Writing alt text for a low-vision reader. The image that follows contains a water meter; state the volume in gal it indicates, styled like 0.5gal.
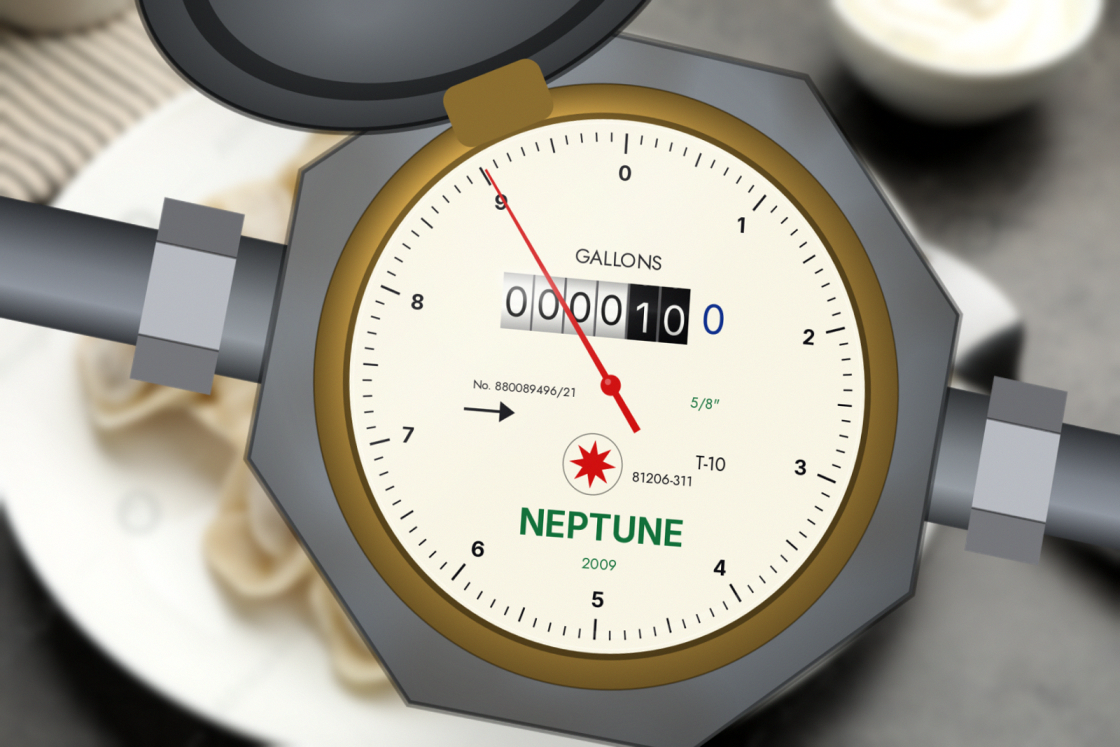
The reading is 99.0gal
